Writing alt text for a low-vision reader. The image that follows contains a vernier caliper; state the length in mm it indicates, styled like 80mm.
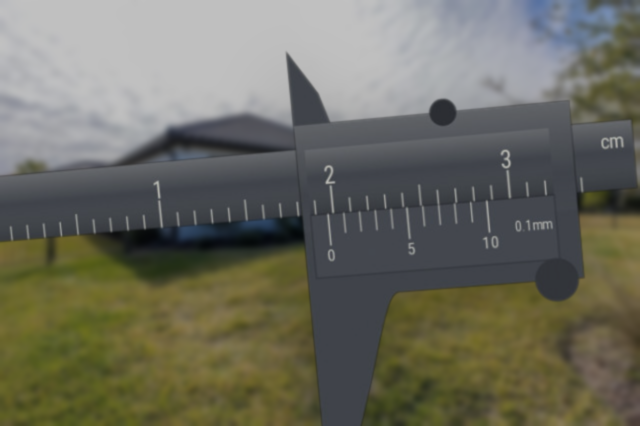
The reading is 19.7mm
